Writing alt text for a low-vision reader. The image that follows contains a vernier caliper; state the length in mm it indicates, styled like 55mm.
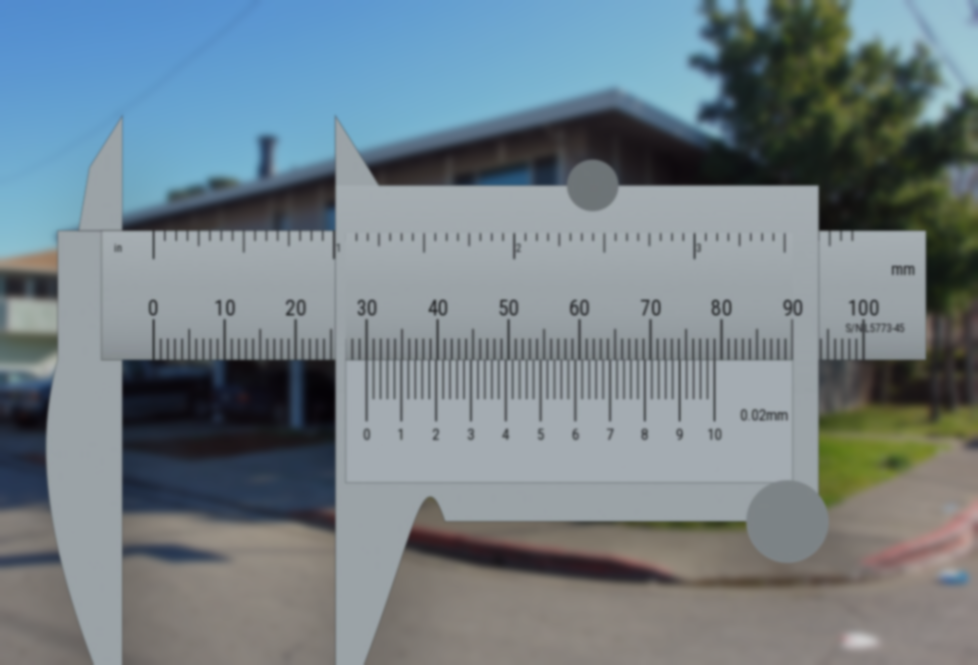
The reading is 30.0mm
